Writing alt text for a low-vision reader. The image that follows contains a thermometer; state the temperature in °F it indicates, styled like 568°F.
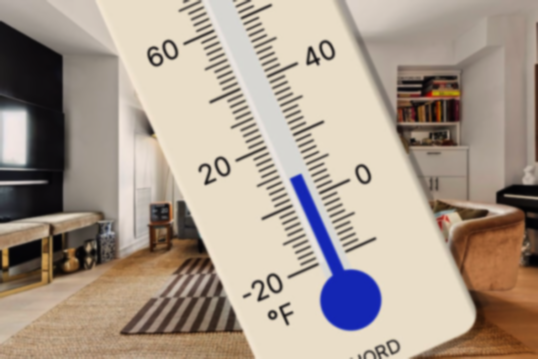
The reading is 8°F
